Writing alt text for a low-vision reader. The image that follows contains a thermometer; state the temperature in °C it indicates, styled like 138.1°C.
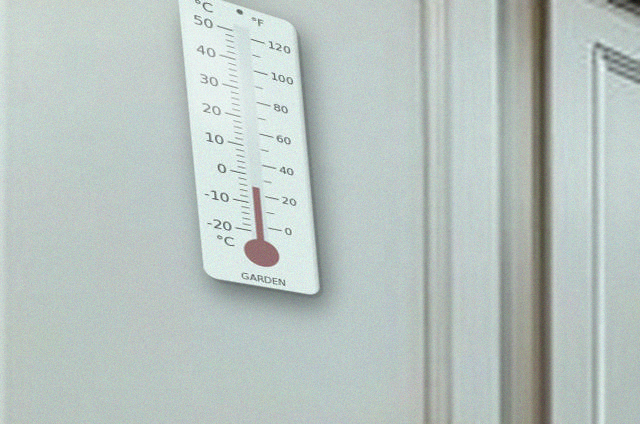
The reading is -4°C
